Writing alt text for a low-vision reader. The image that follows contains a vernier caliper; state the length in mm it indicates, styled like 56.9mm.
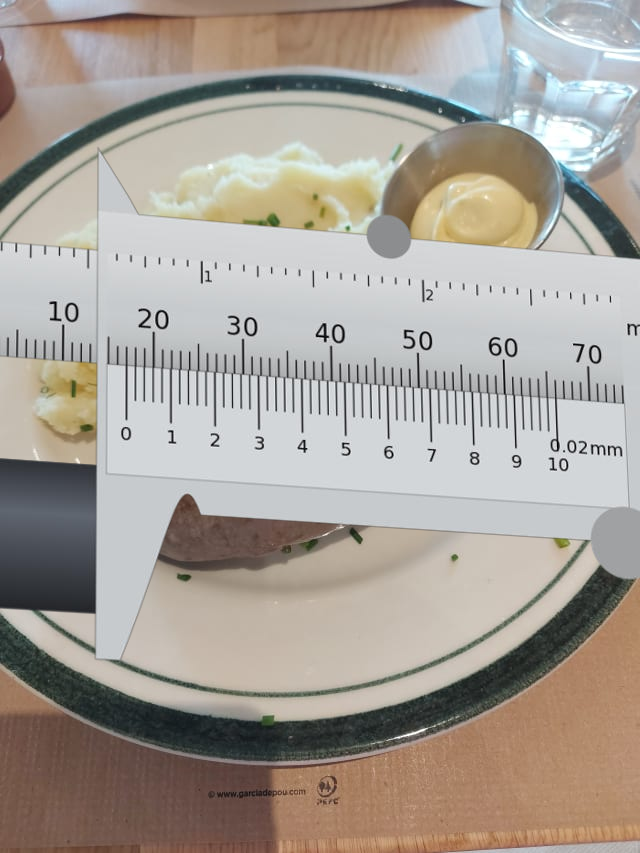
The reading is 17.0mm
